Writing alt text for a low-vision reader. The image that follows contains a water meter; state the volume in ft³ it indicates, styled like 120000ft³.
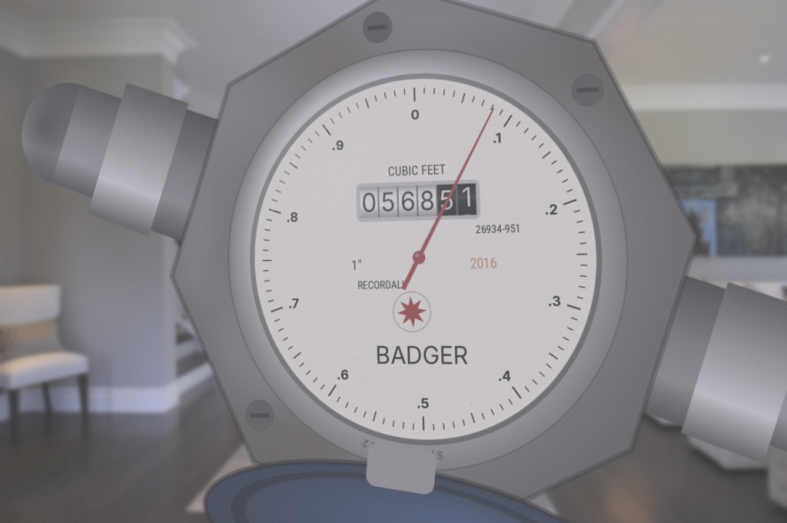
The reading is 56851.08ft³
